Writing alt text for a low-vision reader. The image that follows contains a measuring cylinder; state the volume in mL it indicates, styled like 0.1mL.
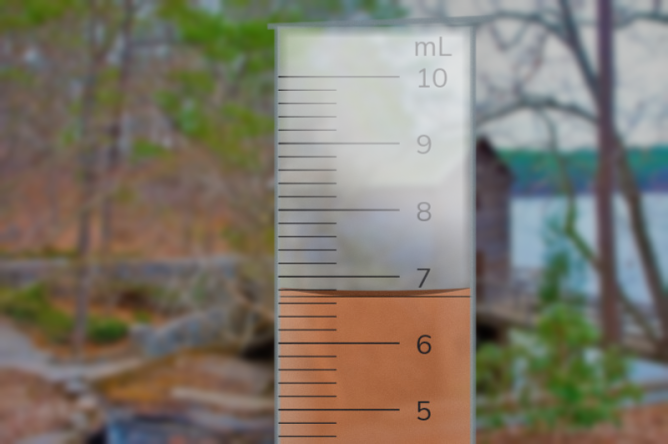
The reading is 6.7mL
